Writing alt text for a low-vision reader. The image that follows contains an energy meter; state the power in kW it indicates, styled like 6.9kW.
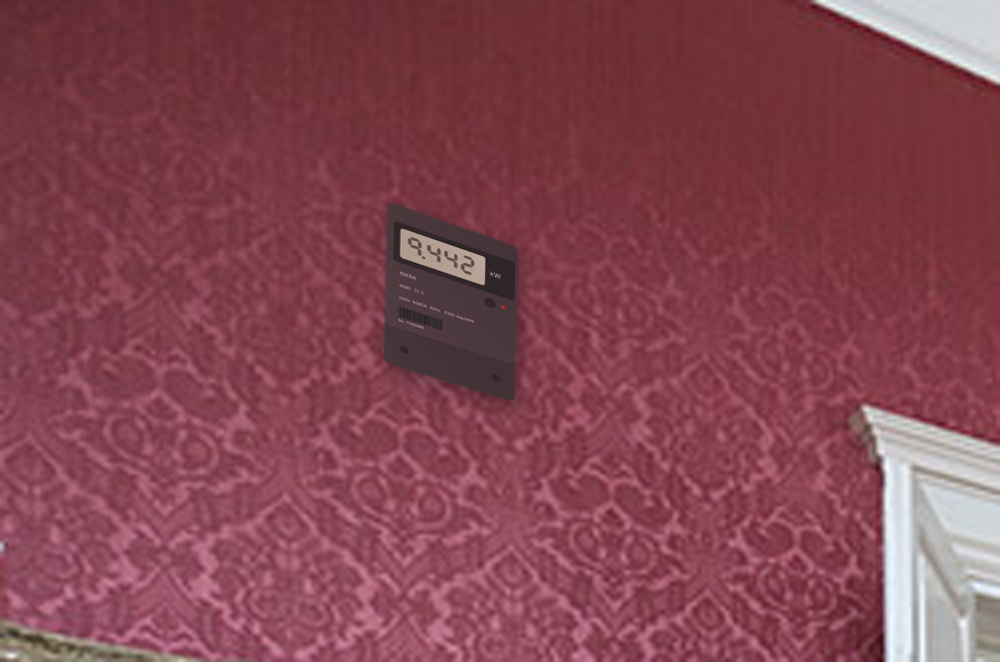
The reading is 9.442kW
